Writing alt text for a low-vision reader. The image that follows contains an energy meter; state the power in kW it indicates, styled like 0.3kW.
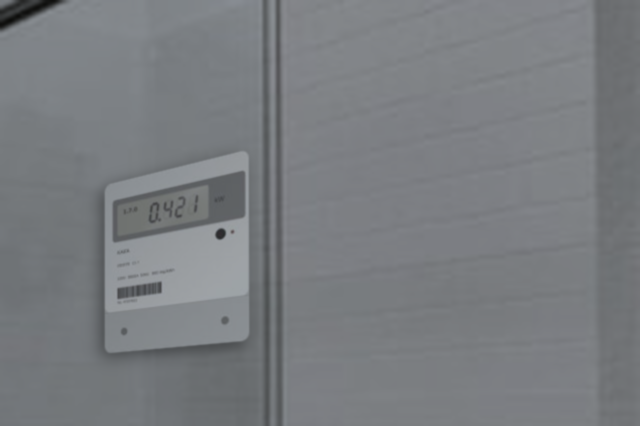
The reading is 0.421kW
